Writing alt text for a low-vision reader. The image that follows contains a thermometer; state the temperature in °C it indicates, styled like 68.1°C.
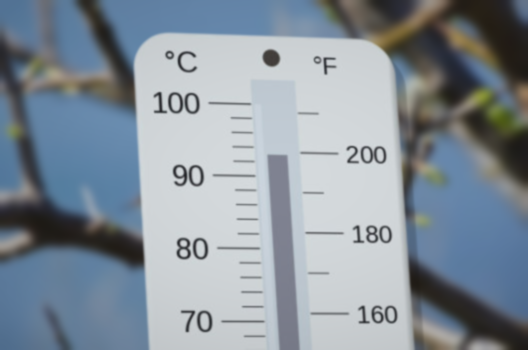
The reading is 93°C
